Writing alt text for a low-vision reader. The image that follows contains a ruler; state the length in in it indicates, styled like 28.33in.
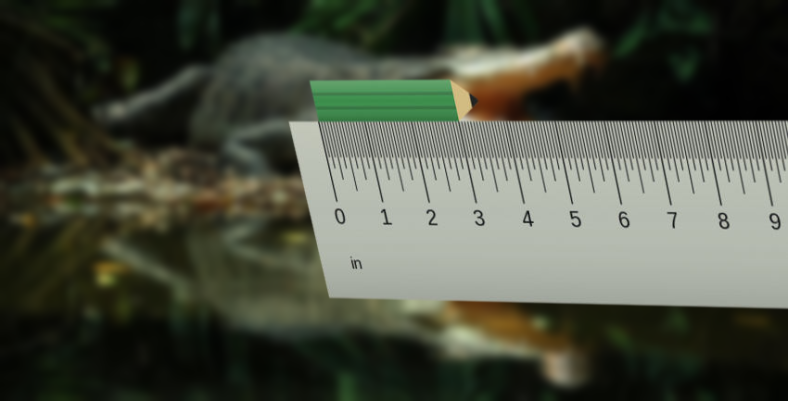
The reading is 3.5in
